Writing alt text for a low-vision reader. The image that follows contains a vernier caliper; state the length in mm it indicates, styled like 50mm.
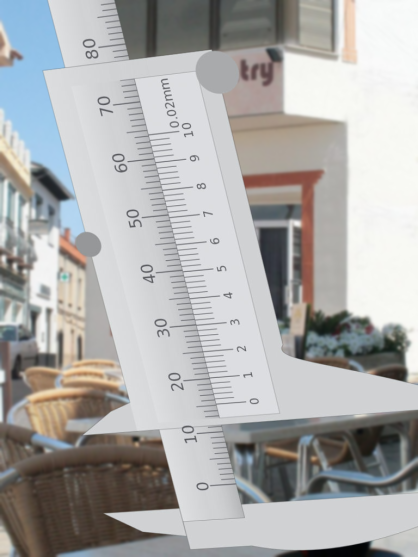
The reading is 15.2mm
